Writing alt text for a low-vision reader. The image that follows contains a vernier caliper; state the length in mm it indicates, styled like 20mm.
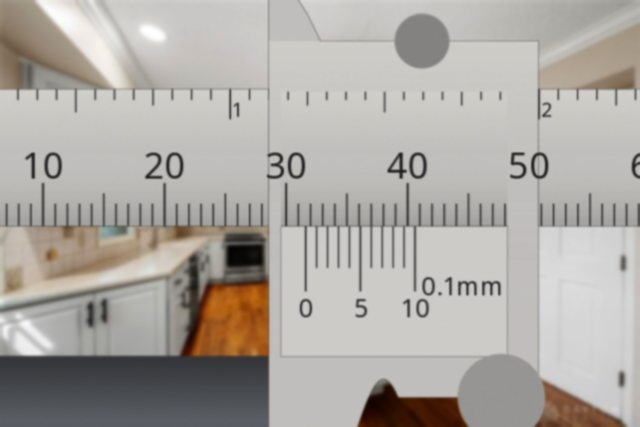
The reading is 31.6mm
